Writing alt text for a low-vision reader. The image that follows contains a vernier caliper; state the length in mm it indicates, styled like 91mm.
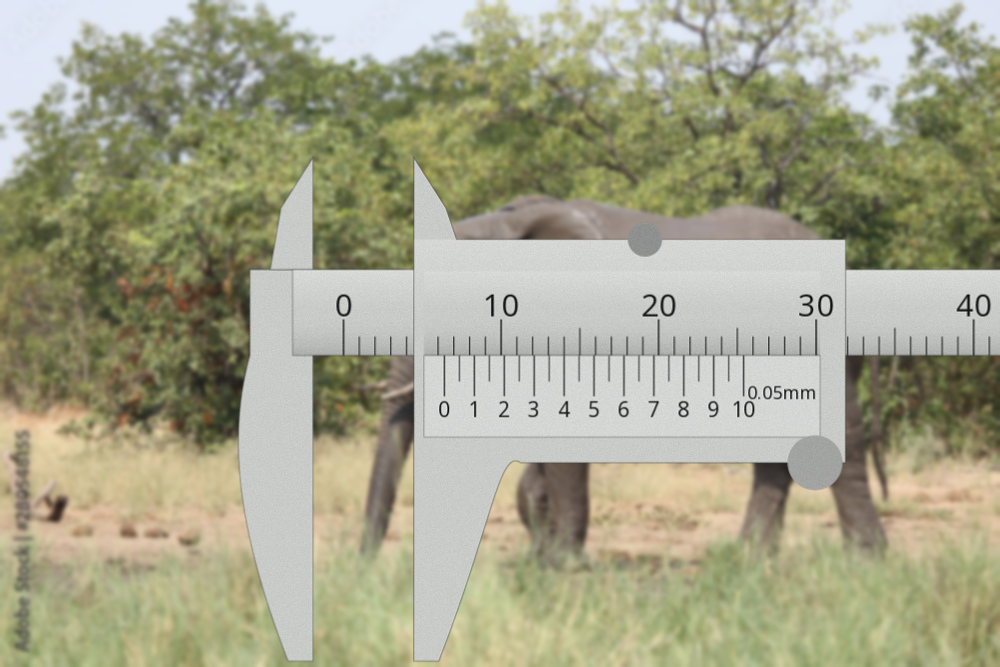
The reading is 6.4mm
